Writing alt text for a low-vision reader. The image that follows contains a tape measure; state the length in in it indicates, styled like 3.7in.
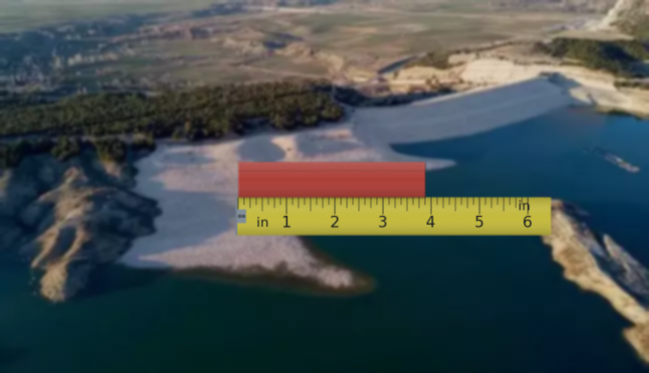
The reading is 3.875in
